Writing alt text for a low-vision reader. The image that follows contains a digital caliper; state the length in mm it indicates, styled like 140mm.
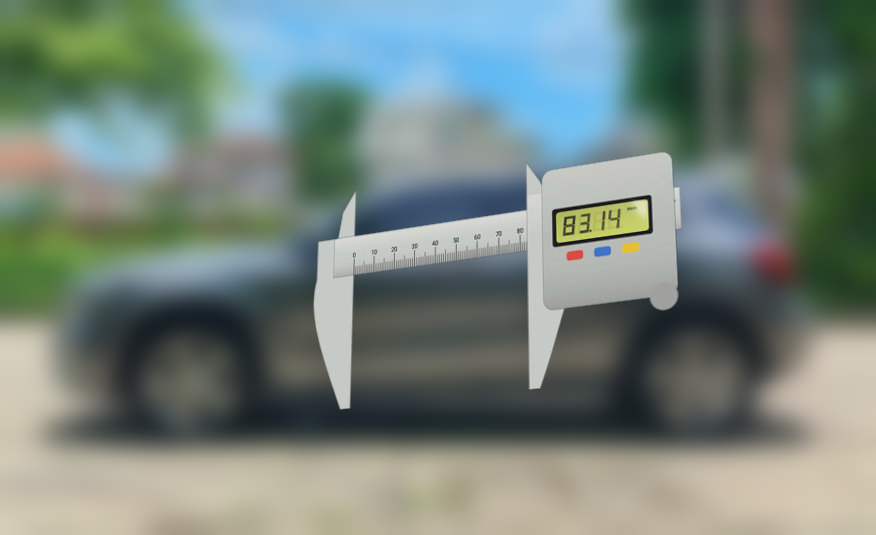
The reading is 83.14mm
